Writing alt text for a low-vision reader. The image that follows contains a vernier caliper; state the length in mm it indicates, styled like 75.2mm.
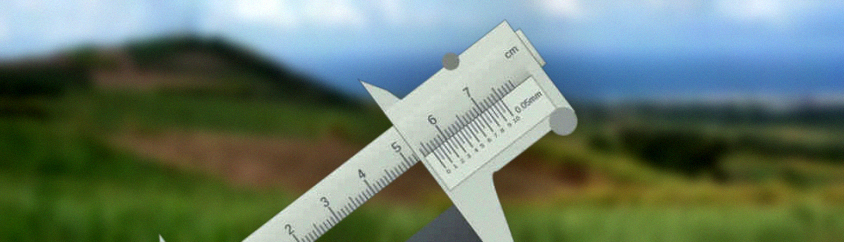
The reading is 56.0mm
